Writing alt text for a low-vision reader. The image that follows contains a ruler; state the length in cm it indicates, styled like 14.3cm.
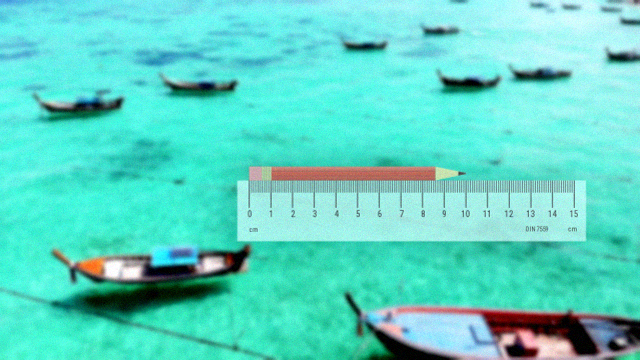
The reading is 10cm
